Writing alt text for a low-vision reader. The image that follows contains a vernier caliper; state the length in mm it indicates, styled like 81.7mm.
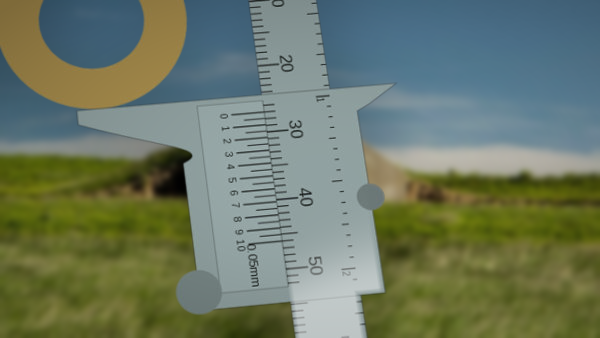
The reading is 27.0mm
